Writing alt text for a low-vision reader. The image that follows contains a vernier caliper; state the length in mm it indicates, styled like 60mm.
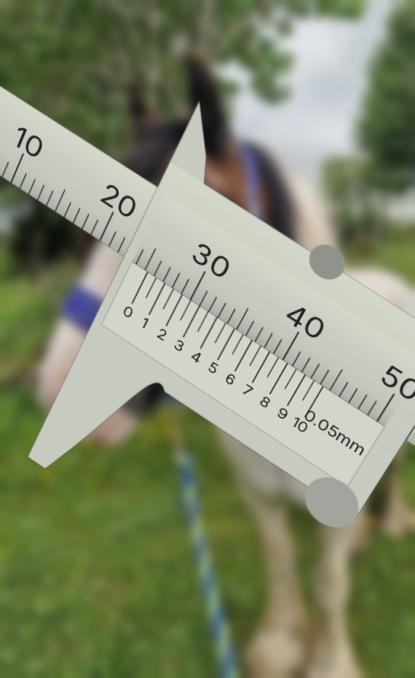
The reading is 25.3mm
